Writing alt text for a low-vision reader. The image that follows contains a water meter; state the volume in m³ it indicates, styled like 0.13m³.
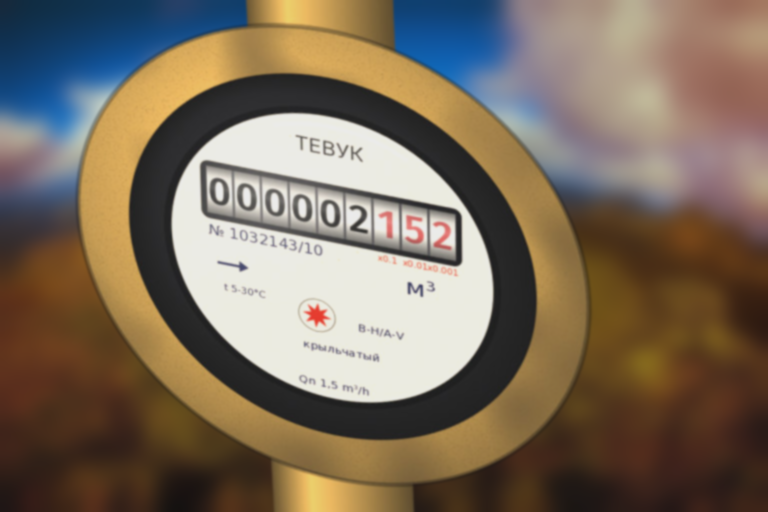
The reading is 2.152m³
